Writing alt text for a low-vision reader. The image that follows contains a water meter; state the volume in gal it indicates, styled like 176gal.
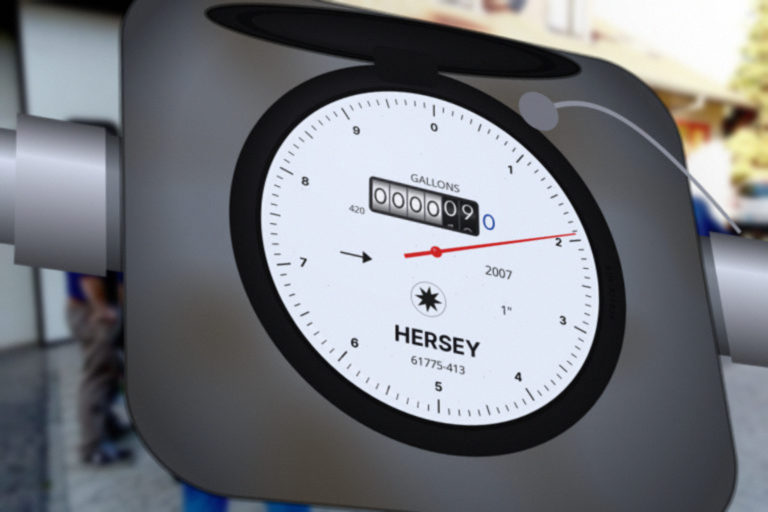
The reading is 91.9gal
